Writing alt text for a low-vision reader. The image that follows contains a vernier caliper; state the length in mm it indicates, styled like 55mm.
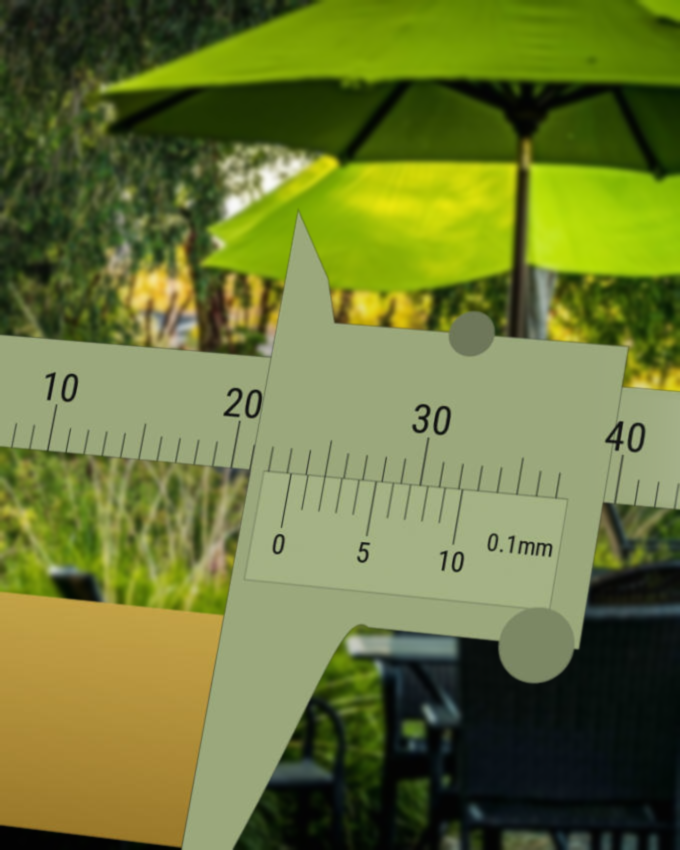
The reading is 23.2mm
